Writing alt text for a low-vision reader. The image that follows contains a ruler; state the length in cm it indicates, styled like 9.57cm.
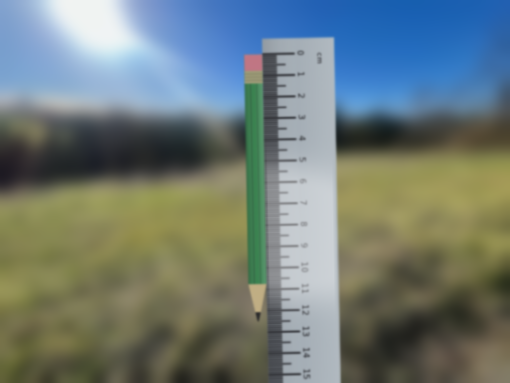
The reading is 12.5cm
